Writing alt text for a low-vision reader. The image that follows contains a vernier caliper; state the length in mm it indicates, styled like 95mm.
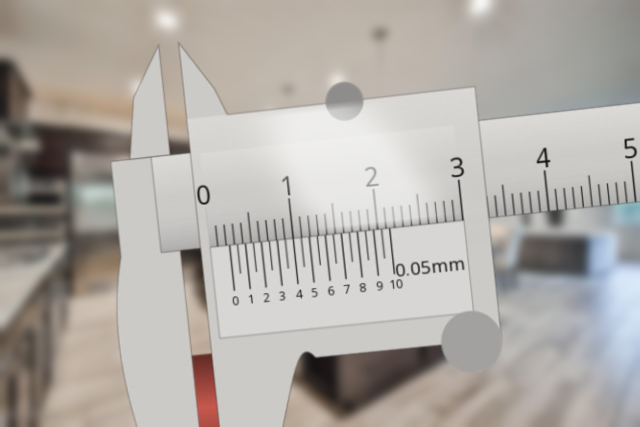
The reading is 2.4mm
